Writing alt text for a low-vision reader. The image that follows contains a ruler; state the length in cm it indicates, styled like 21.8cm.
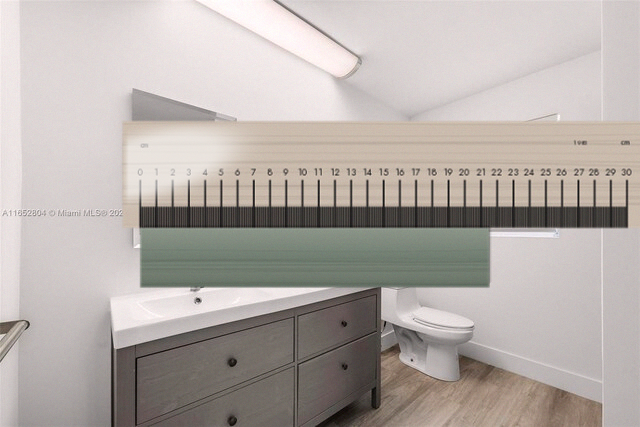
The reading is 21.5cm
